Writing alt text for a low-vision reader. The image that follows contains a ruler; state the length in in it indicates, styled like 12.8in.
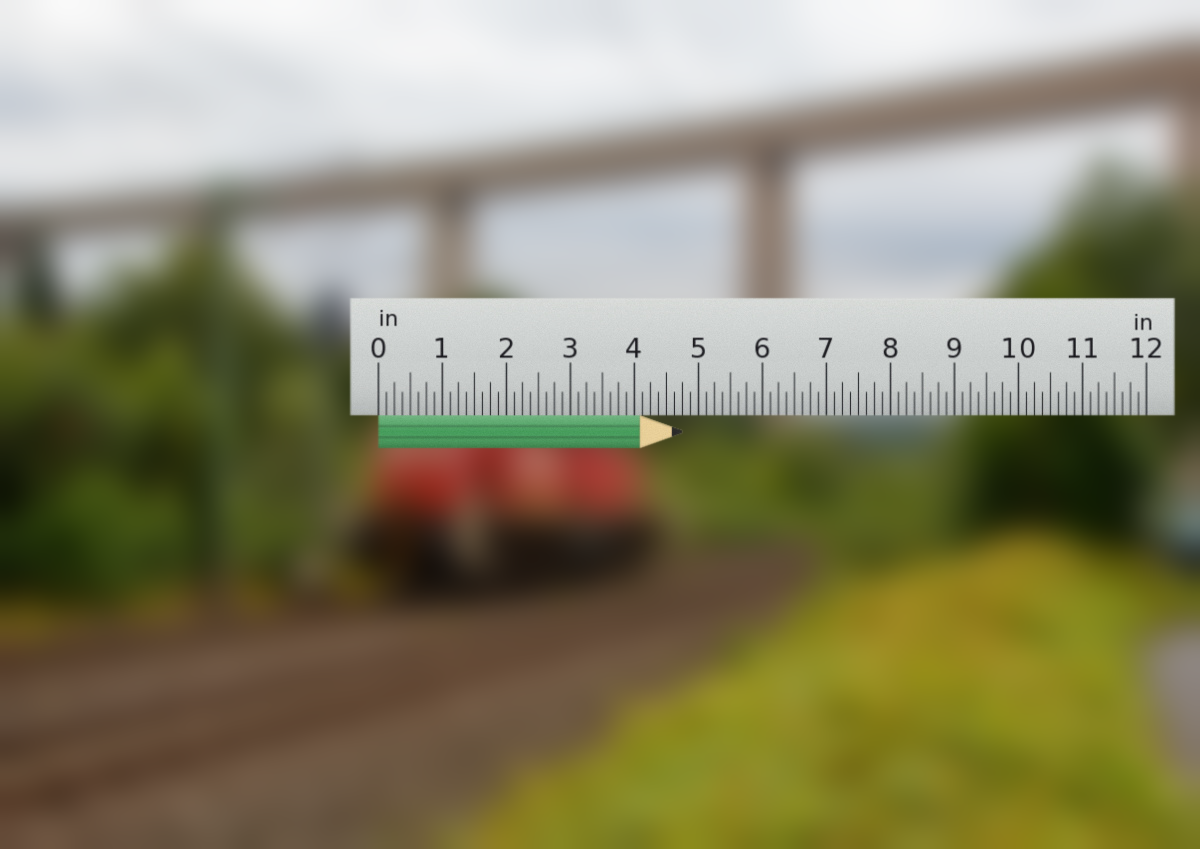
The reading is 4.75in
